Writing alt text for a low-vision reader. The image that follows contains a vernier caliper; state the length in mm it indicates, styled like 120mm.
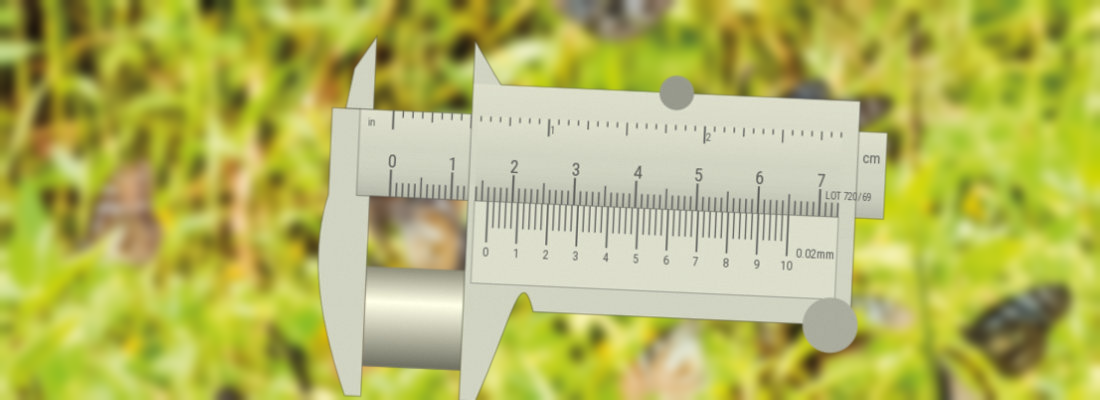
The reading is 16.0mm
